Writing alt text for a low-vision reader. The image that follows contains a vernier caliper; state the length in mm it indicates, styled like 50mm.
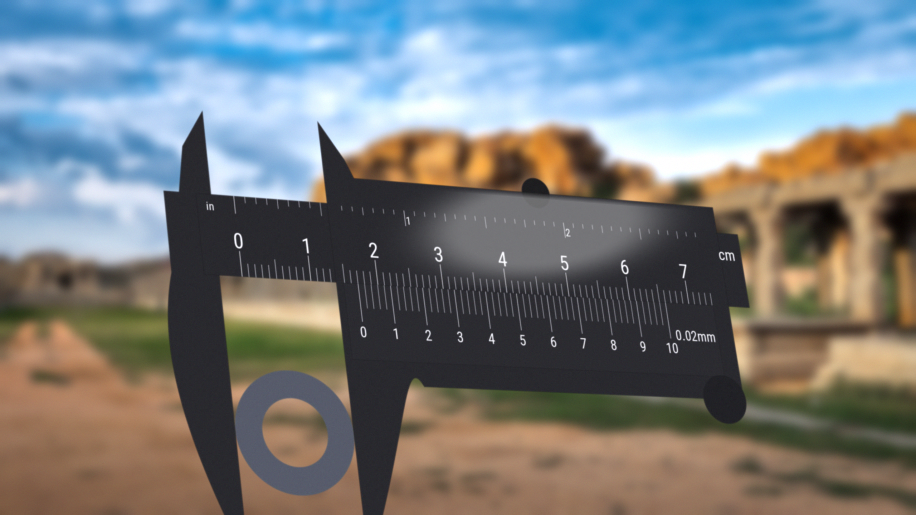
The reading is 17.0mm
